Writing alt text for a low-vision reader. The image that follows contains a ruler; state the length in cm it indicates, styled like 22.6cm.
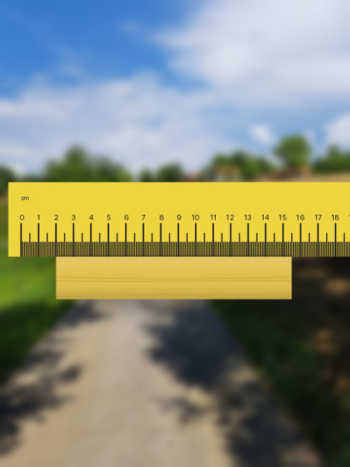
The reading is 13.5cm
